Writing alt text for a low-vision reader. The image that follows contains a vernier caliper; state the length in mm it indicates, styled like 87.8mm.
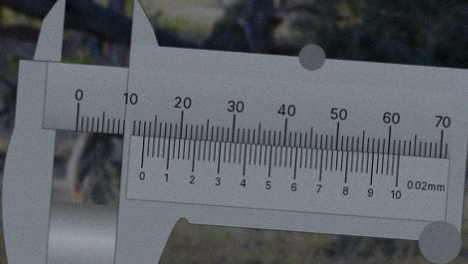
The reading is 13.0mm
